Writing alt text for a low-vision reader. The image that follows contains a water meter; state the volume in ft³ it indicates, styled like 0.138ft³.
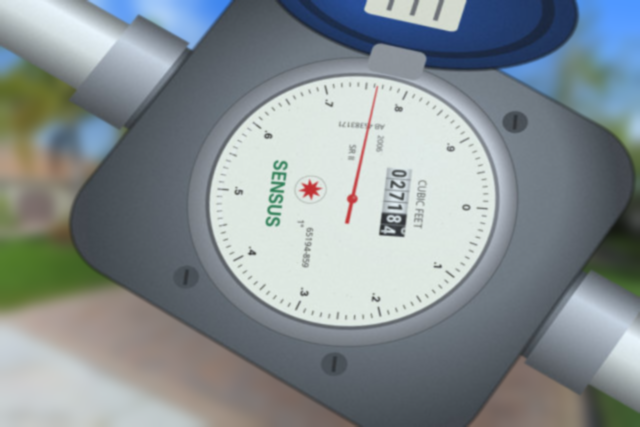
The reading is 27183.76ft³
